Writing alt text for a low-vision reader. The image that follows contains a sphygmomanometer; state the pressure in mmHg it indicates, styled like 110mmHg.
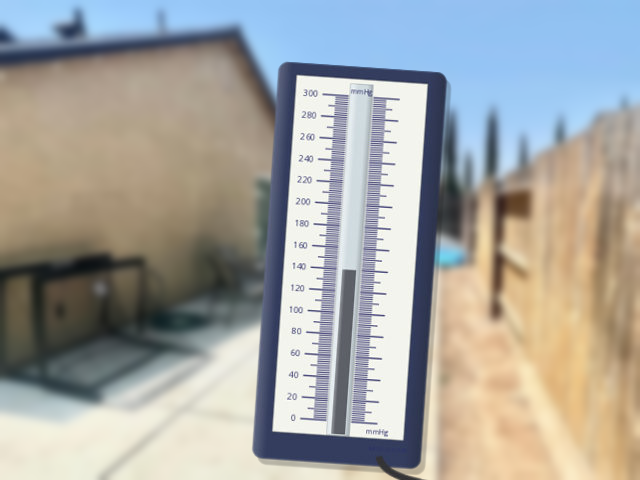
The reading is 140mmHg
